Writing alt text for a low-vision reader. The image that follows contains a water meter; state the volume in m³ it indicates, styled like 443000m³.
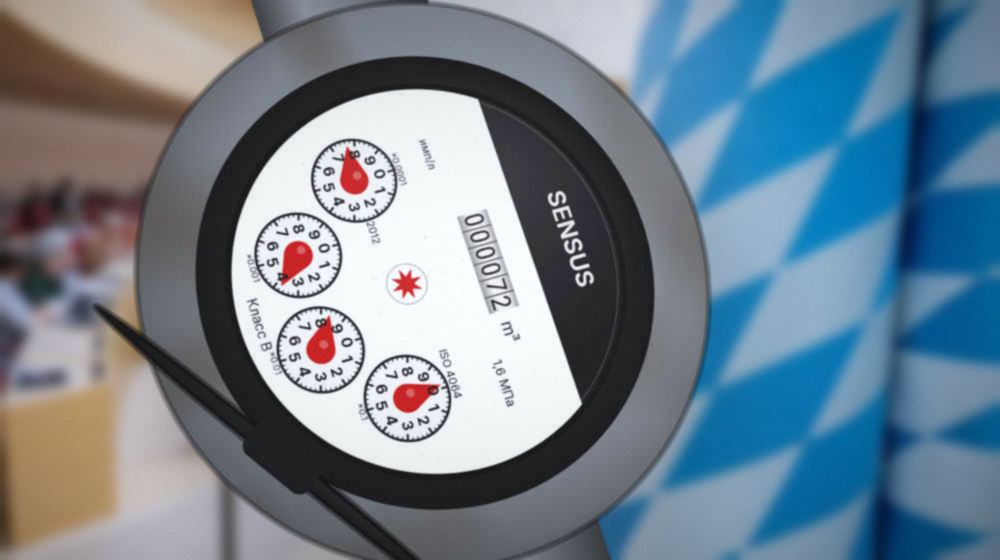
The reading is 71.9837m³
